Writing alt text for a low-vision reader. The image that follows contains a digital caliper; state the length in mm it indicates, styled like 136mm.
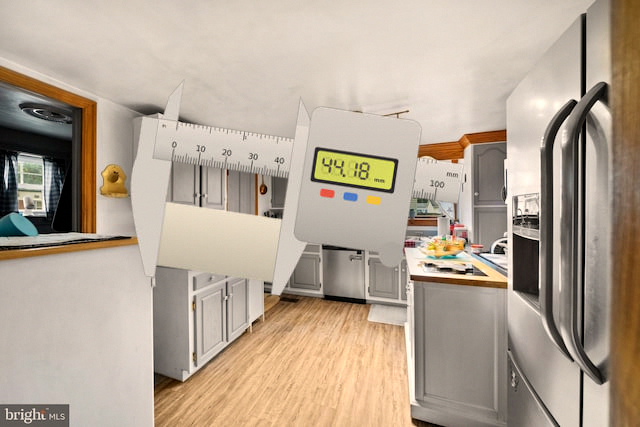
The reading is 44.18mm
